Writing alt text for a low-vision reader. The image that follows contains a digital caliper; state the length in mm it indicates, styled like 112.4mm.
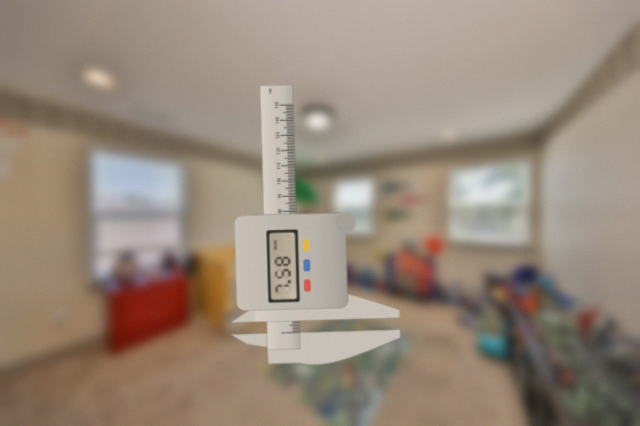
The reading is 7.58mm
